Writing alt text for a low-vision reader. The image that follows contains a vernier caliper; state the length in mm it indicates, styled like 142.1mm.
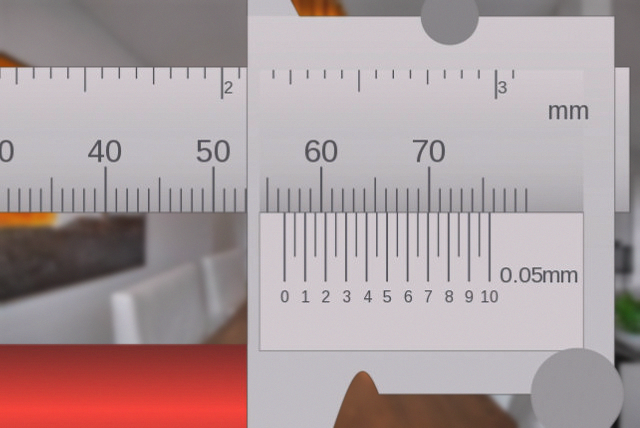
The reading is 56.6mm
